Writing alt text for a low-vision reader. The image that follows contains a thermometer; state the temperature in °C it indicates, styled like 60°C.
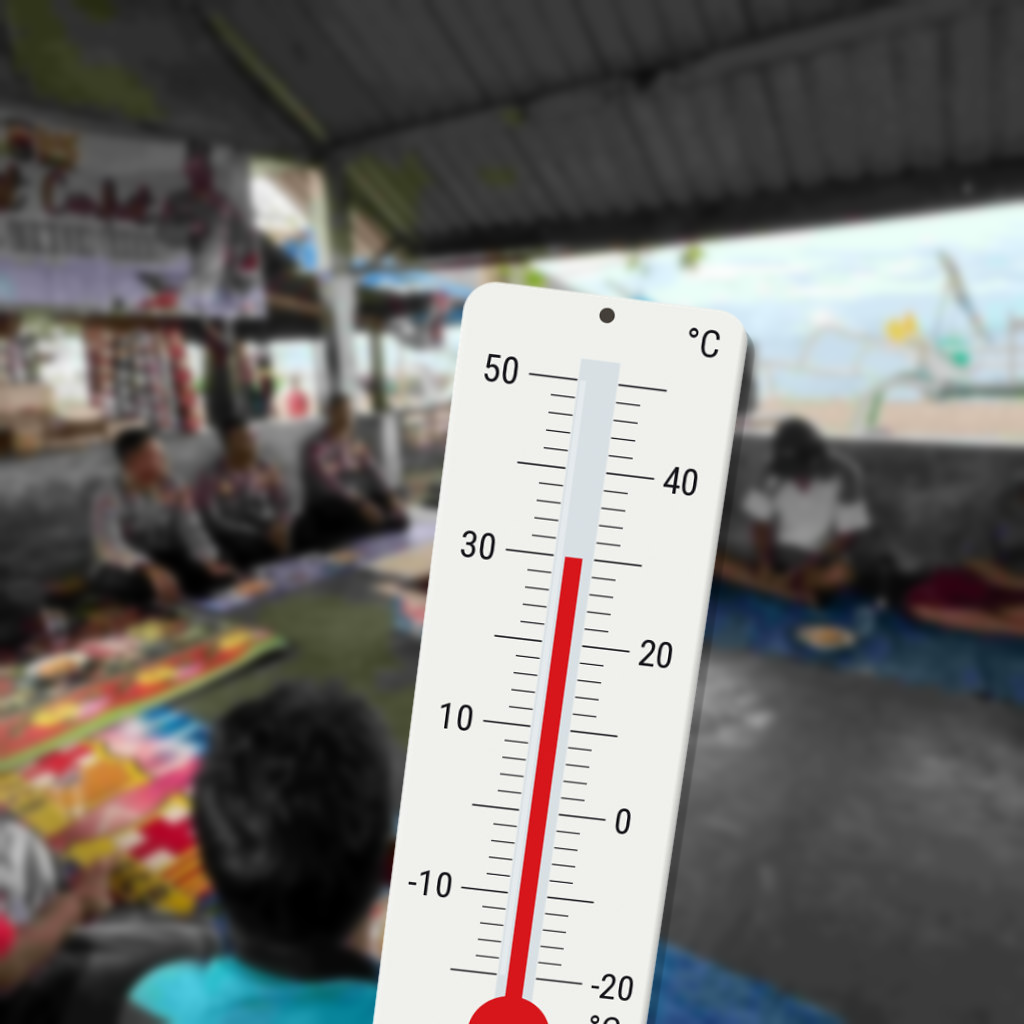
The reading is 30°C
